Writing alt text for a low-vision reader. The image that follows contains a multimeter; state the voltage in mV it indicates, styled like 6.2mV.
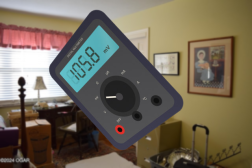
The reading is 105.8mV
